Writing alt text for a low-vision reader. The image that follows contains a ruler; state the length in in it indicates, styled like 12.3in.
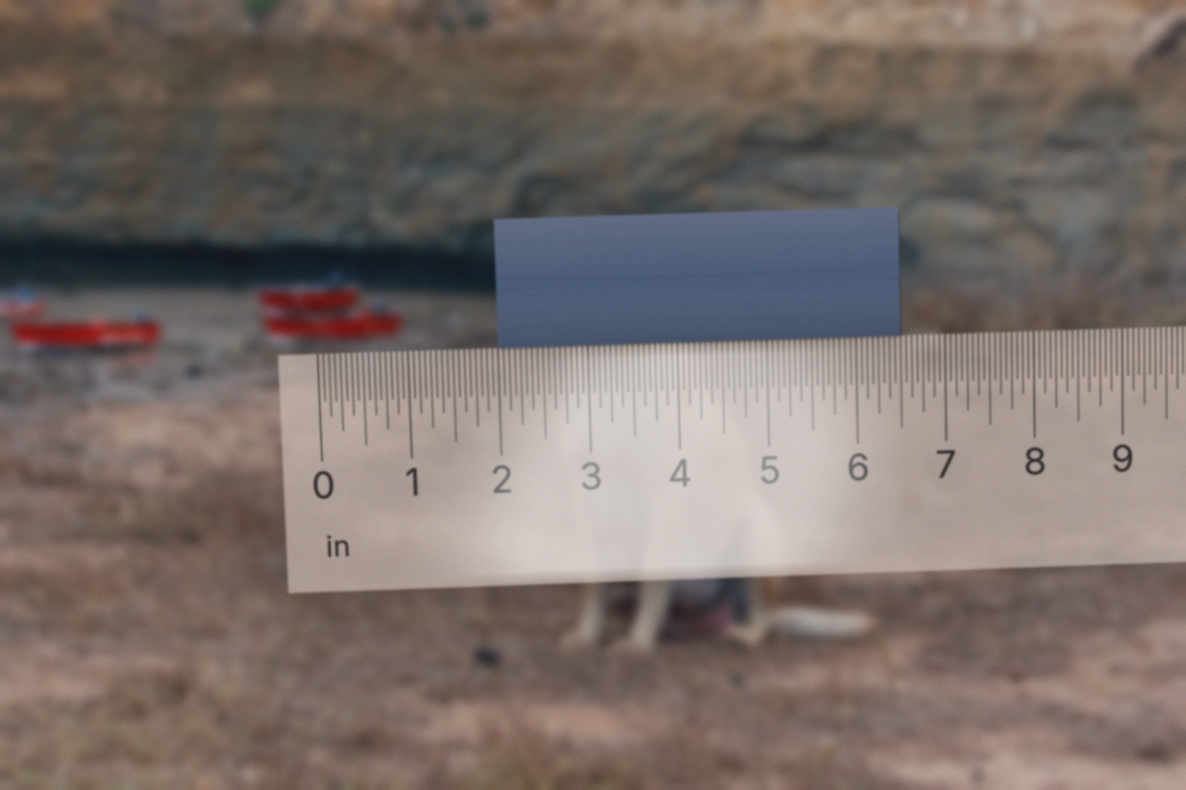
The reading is 4.5in
